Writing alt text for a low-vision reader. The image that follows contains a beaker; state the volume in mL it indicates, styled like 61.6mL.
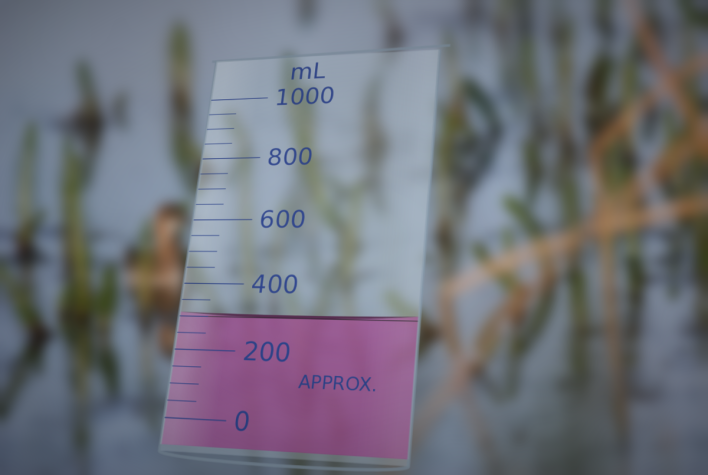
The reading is 300mL
